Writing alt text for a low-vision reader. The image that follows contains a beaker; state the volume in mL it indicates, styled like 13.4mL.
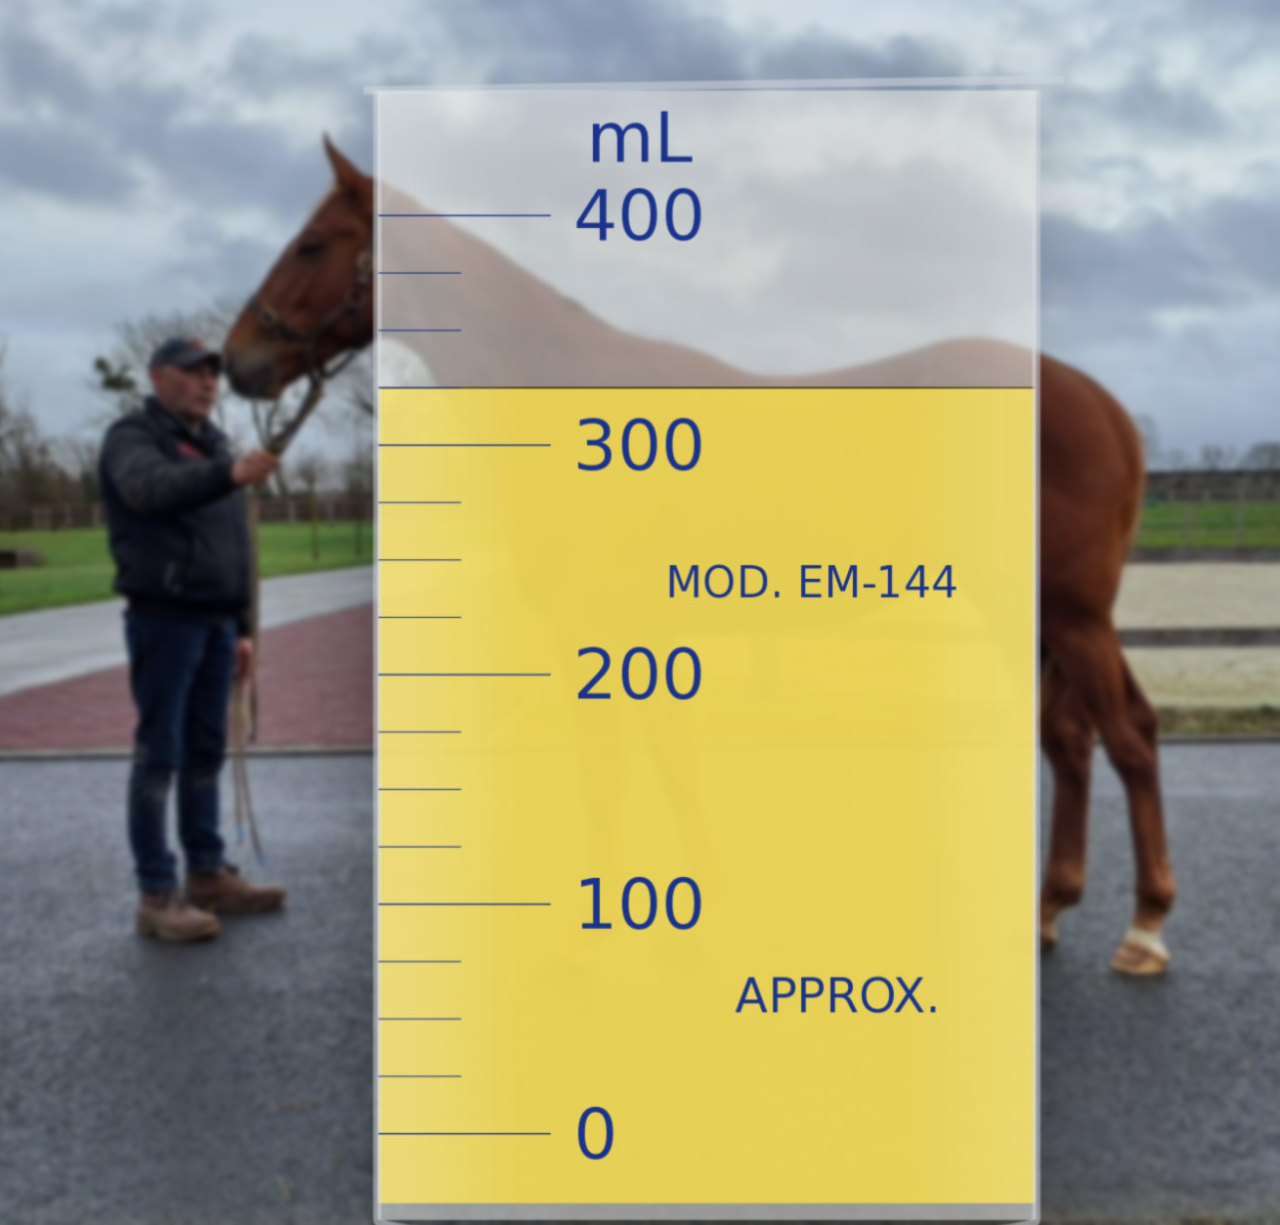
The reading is 325mL
